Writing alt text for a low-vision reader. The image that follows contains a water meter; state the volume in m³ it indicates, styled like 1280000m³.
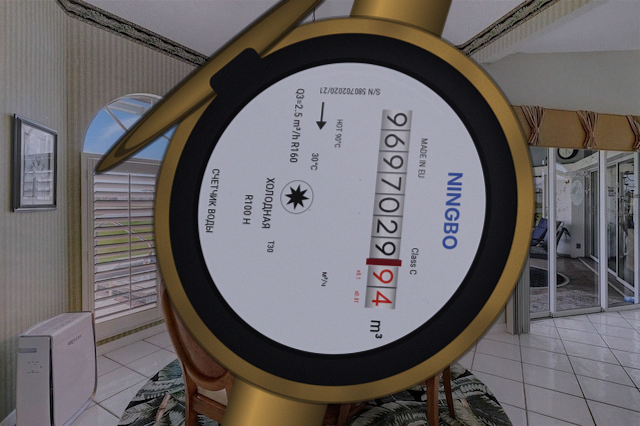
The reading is 9697029.94m³
